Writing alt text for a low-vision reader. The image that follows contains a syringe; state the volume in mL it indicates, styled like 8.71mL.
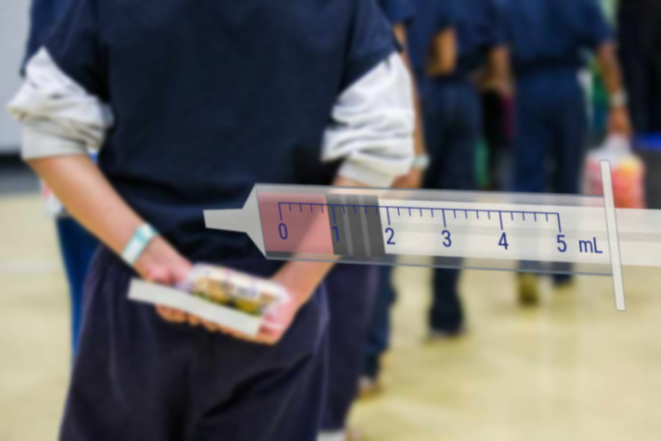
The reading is 0.9mL
